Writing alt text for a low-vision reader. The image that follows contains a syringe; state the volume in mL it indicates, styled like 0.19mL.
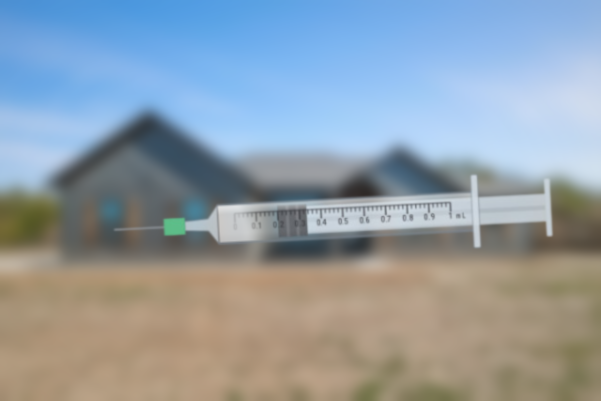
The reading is 0.2mL
